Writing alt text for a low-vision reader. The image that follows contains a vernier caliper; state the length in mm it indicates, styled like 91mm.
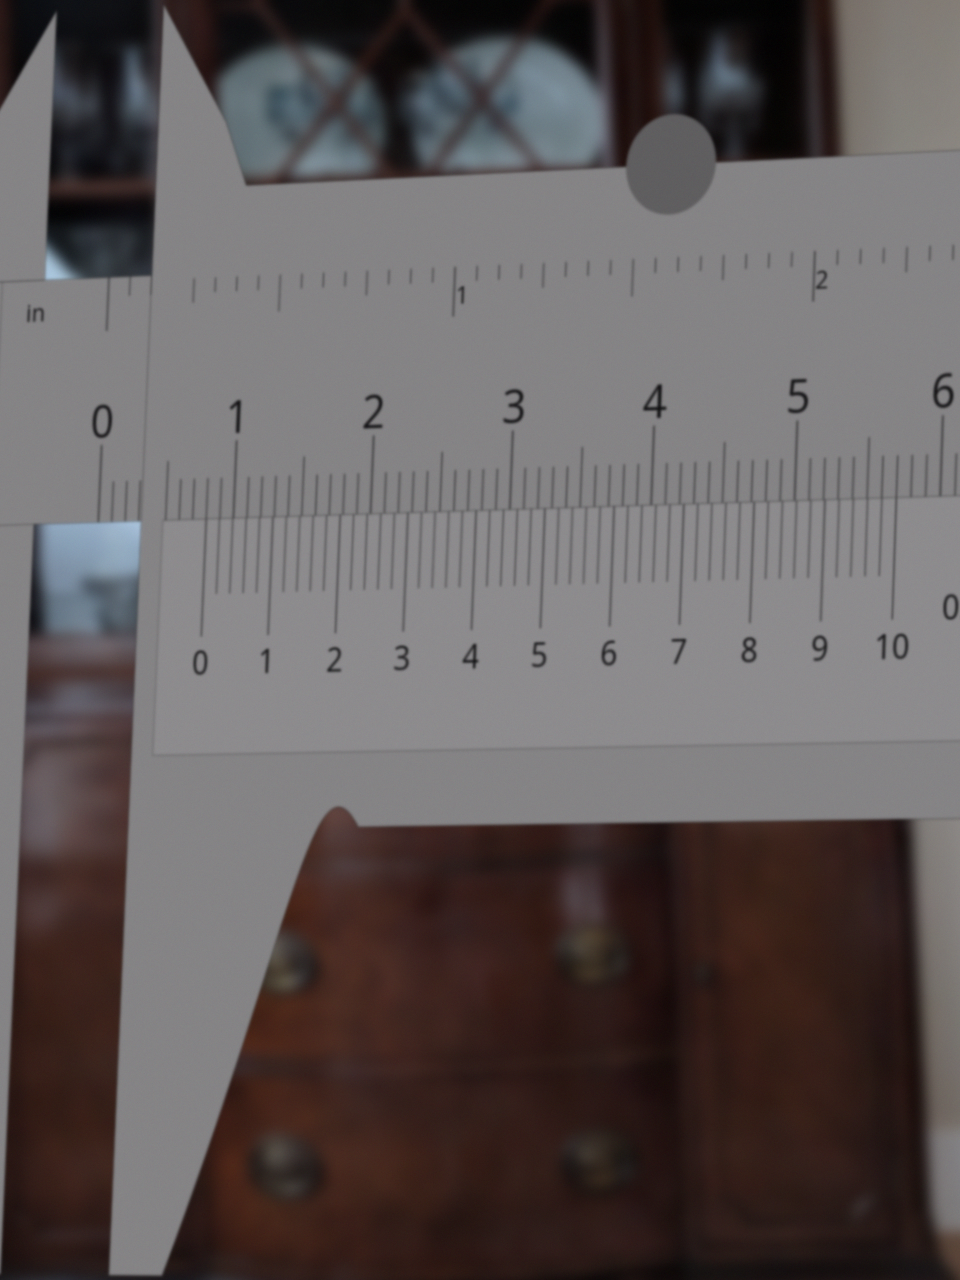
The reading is 8.0mm
